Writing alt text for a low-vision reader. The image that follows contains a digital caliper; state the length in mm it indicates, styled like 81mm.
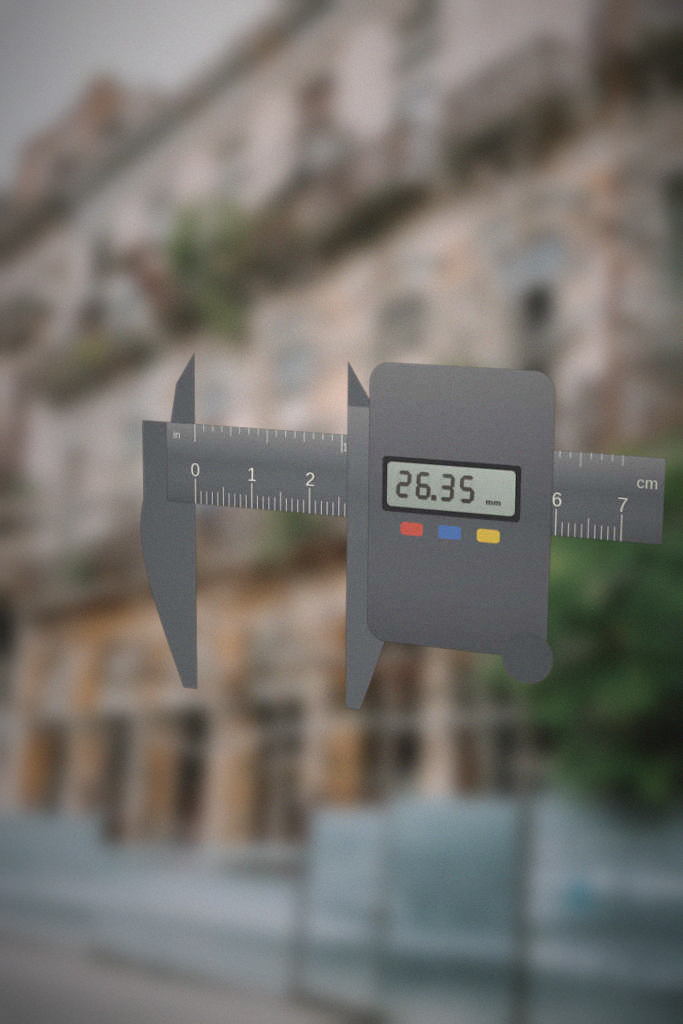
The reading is 26.35mm
